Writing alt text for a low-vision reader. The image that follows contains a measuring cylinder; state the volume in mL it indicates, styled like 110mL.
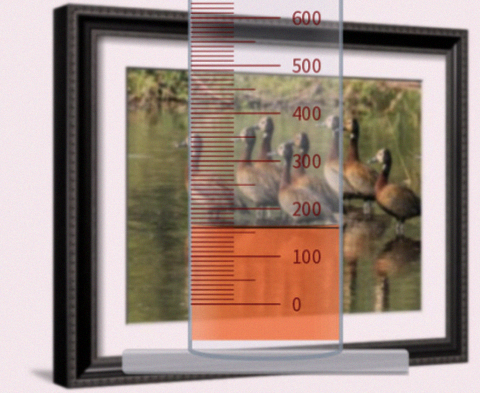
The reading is 160mL
